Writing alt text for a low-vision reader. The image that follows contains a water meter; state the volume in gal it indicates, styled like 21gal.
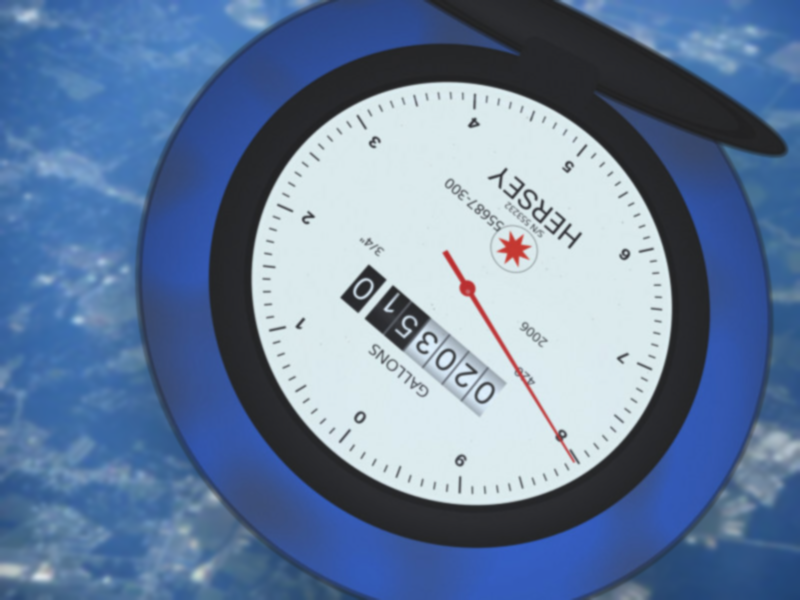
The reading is 203508.0gal
